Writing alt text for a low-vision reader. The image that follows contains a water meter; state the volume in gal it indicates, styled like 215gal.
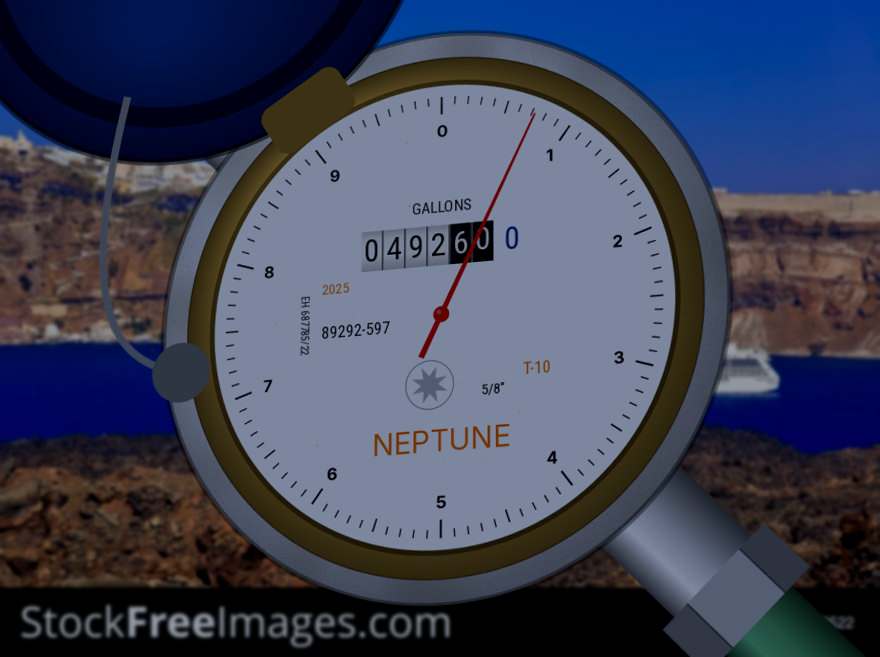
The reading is 492600.7gal
